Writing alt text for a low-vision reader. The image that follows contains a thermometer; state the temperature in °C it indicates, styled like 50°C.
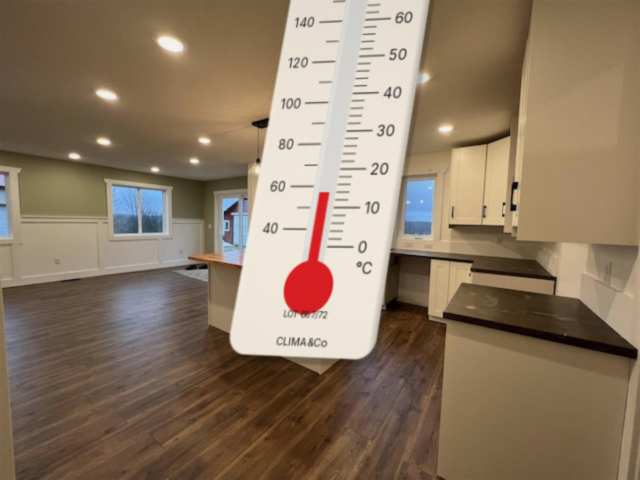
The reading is 14°C
